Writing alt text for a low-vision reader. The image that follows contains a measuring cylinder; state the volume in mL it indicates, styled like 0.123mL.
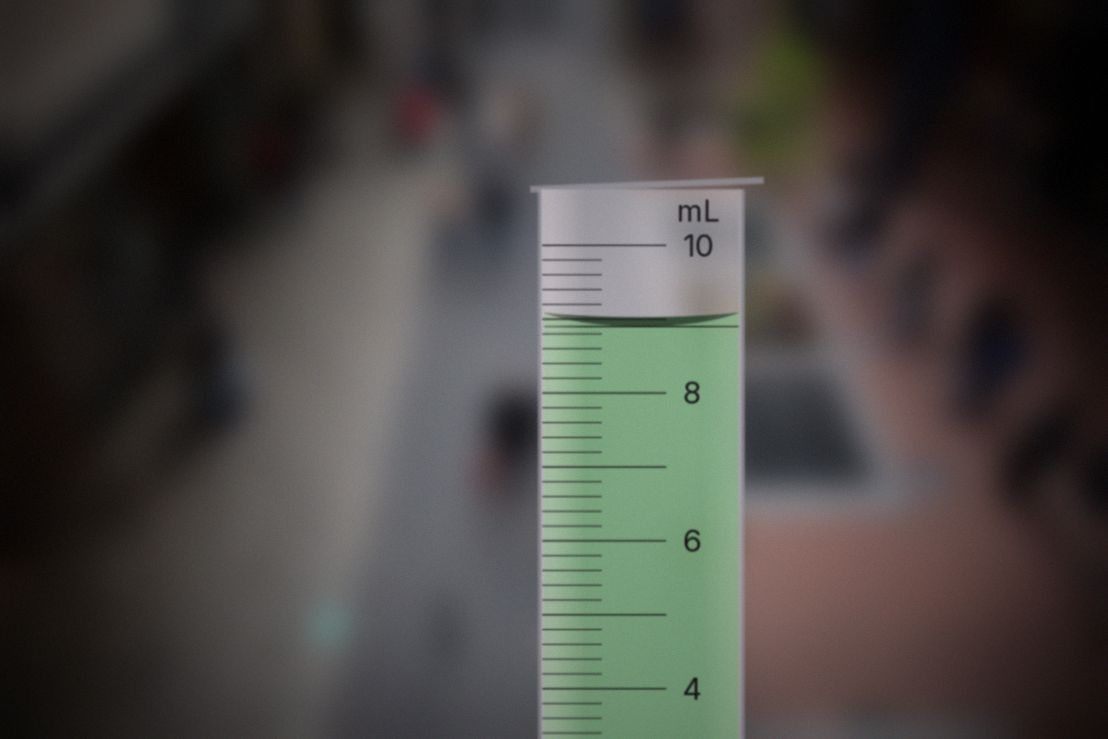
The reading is 8.9mL
